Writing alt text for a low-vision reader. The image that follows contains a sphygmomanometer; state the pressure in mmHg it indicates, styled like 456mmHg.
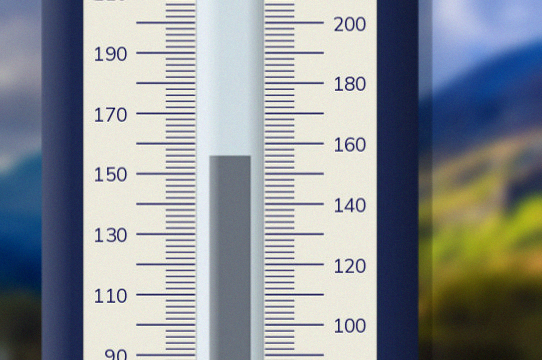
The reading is 156mmHg
